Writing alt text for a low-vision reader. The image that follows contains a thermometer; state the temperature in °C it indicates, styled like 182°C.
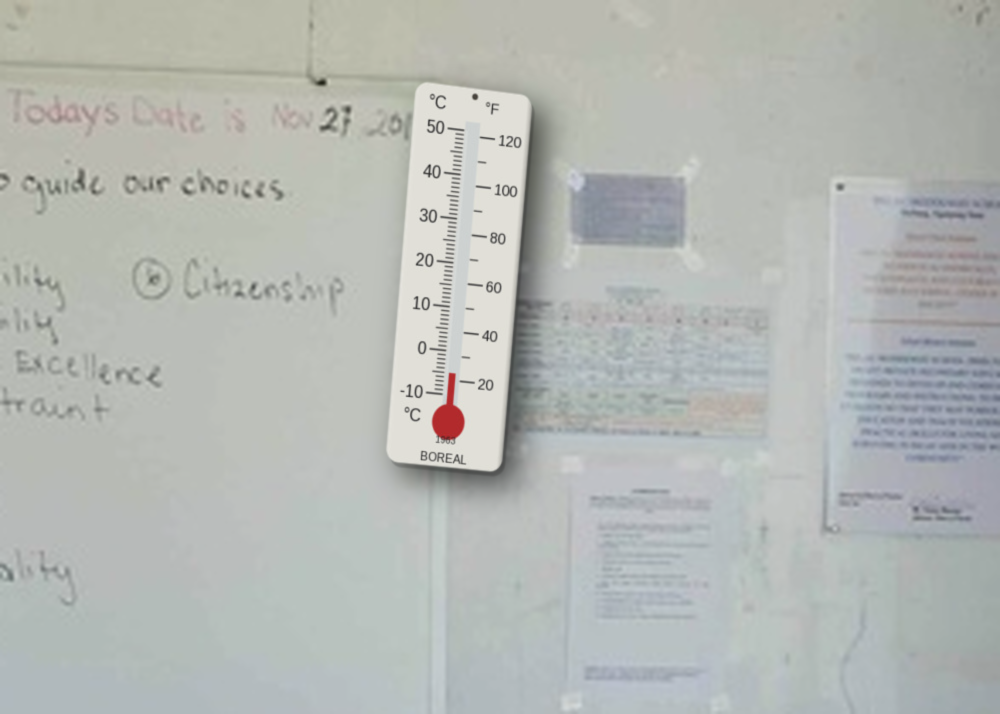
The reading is -5°C
